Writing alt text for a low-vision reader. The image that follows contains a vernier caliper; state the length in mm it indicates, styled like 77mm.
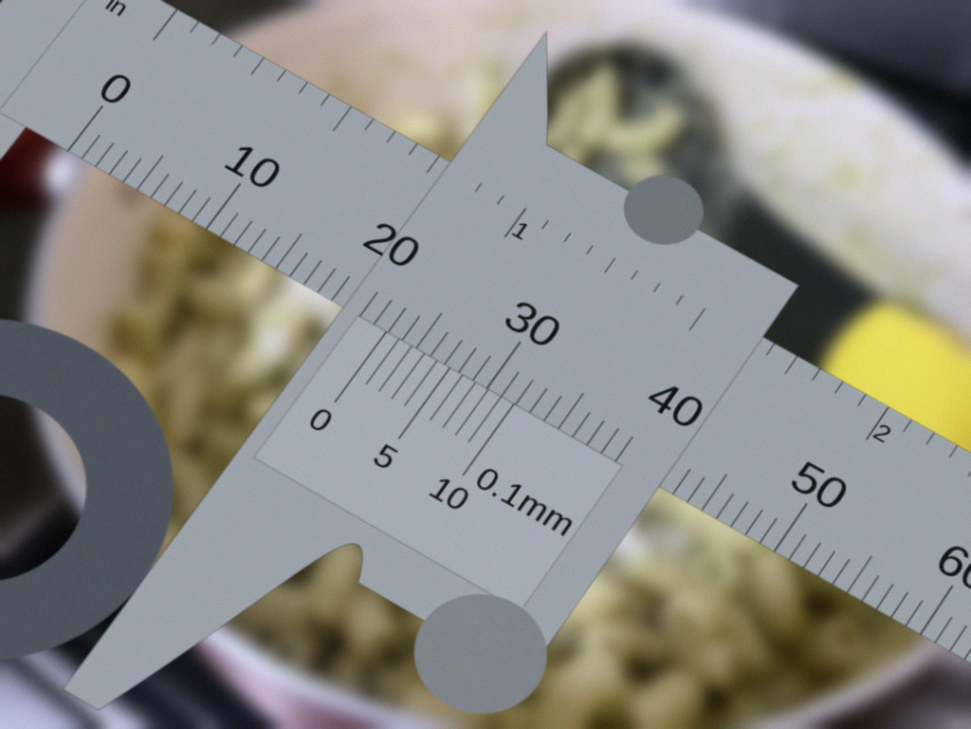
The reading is 22.9mm
